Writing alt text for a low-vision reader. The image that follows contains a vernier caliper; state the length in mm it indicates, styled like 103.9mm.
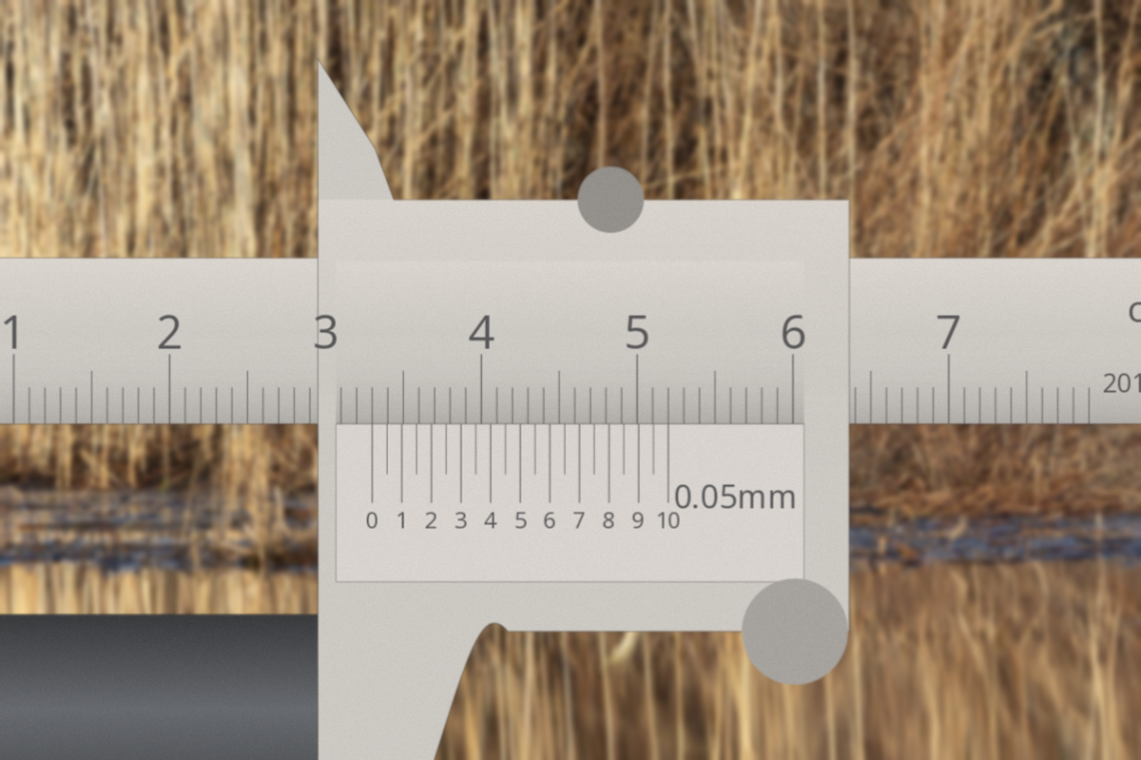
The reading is 33.0mm
